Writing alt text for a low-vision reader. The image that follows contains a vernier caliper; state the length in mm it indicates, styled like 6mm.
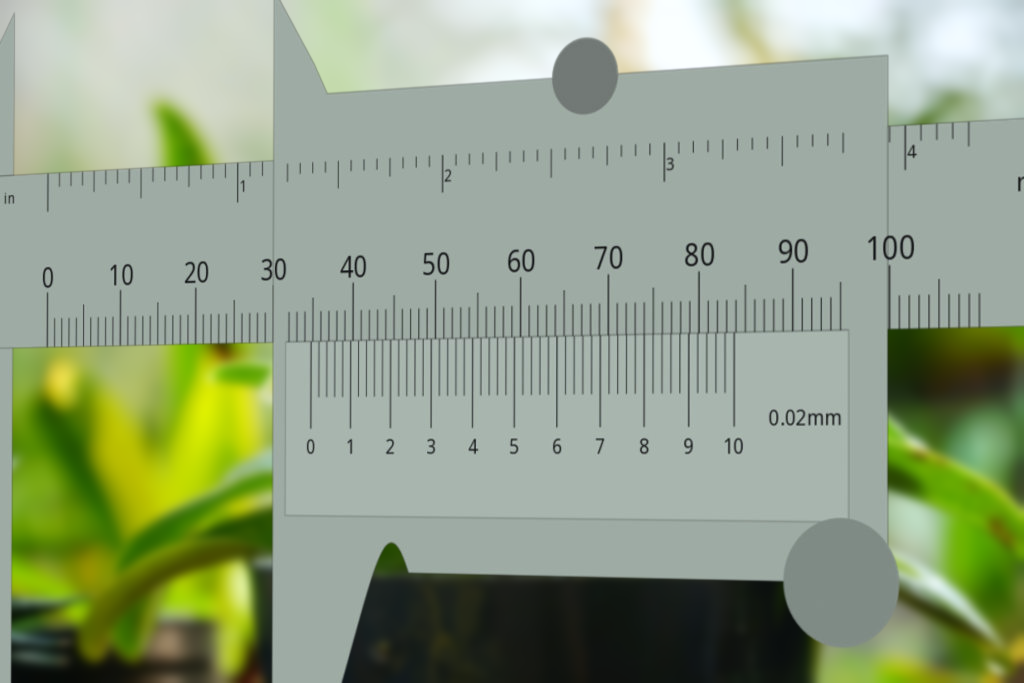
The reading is 34.8mm
